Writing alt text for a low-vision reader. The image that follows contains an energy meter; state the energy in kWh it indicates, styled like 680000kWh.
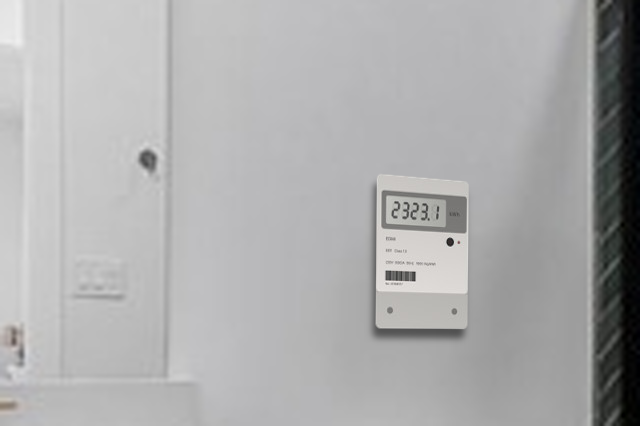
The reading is 2323.1kWh
